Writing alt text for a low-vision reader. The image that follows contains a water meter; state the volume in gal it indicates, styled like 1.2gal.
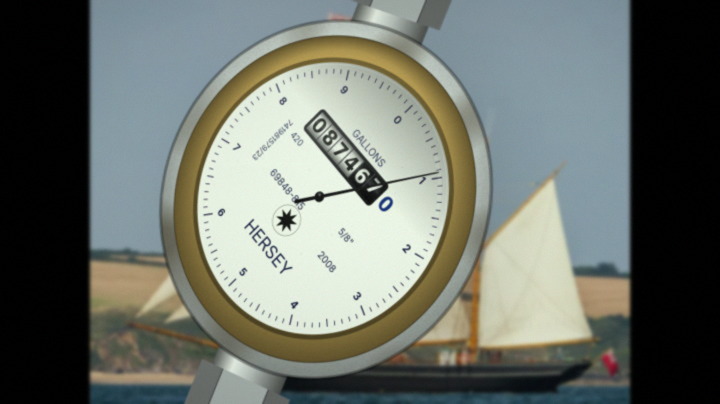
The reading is 874670.9gal
